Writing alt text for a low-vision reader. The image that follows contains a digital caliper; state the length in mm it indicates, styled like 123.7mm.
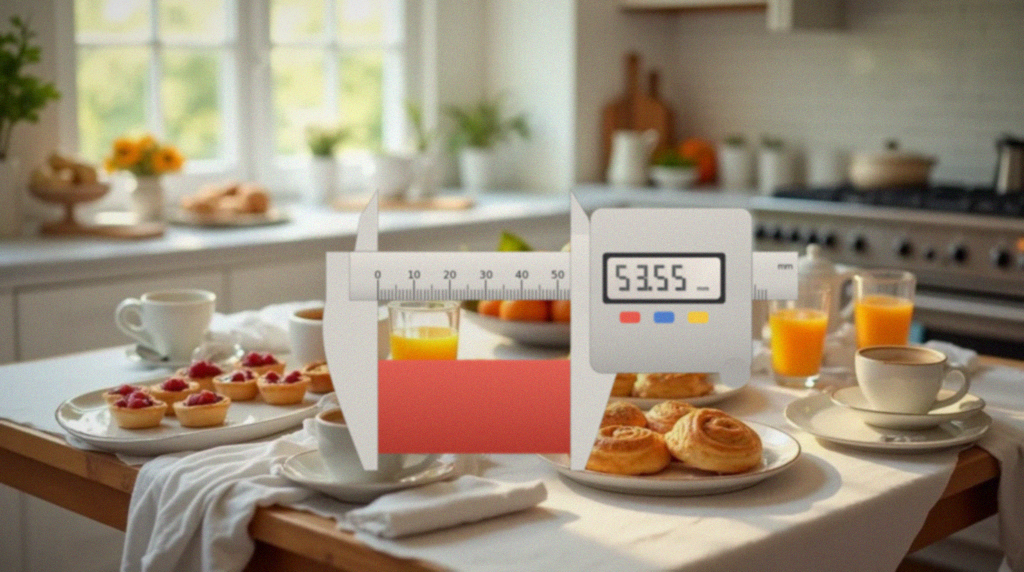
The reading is 53.55mm
